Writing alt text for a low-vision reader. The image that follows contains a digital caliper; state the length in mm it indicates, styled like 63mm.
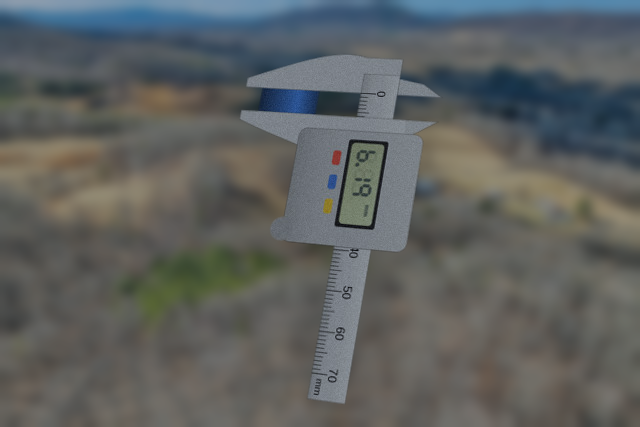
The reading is 6.19mm
